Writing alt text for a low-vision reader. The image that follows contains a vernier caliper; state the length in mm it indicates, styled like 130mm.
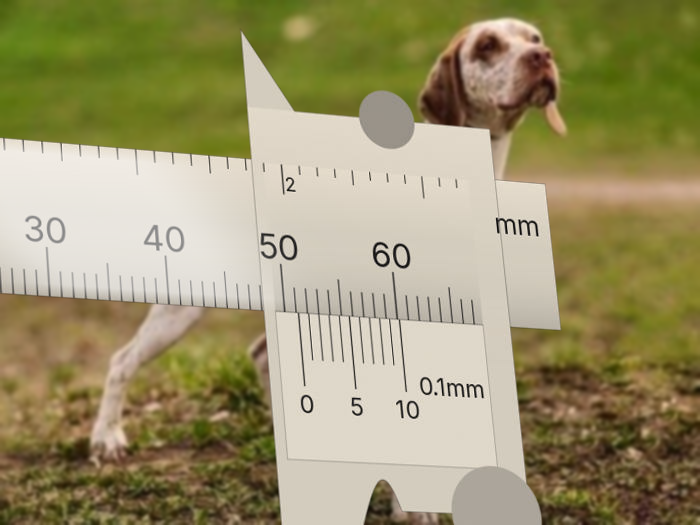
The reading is 51.2mm
